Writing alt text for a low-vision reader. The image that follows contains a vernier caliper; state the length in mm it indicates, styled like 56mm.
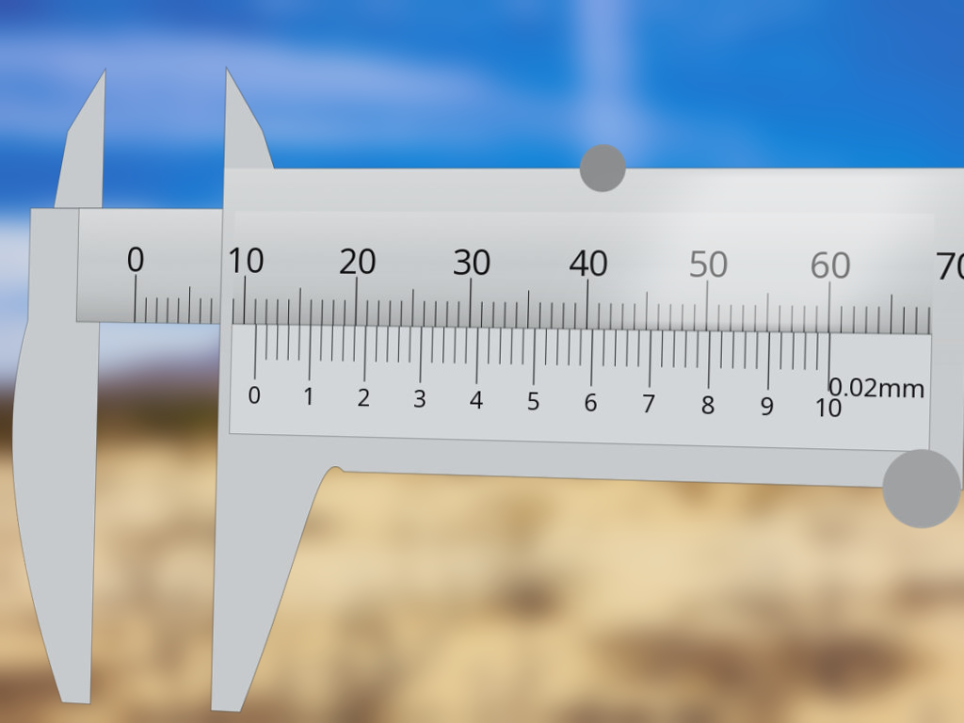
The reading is 11.1mm
